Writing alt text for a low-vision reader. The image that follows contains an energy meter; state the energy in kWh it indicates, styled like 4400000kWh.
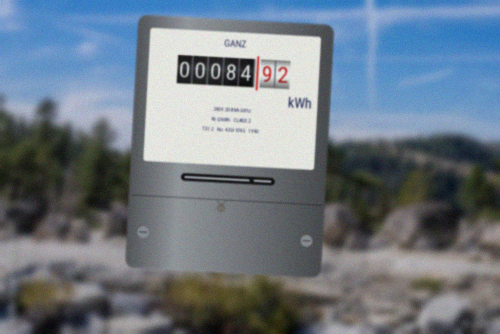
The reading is 84.92kWh
